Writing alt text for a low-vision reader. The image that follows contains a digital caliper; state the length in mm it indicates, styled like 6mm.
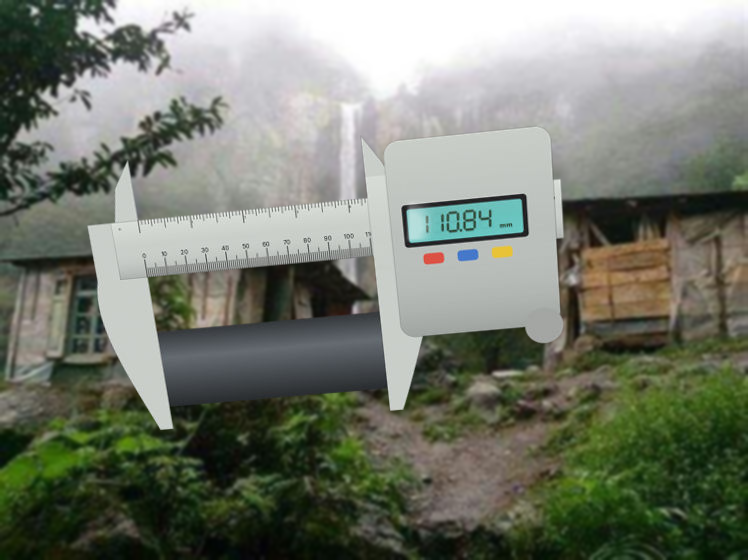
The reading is 110.84mm
